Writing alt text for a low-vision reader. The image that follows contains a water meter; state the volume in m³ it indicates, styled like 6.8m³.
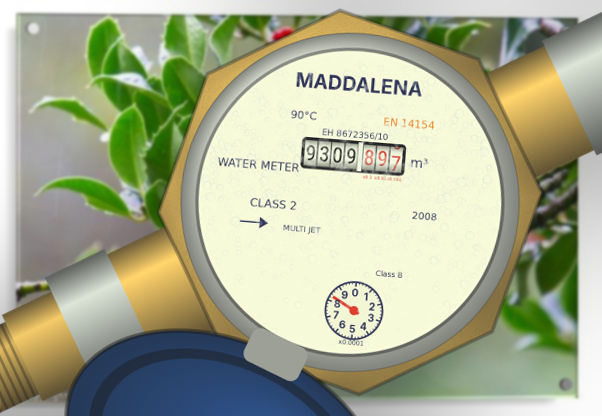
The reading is 9309.8968m³
